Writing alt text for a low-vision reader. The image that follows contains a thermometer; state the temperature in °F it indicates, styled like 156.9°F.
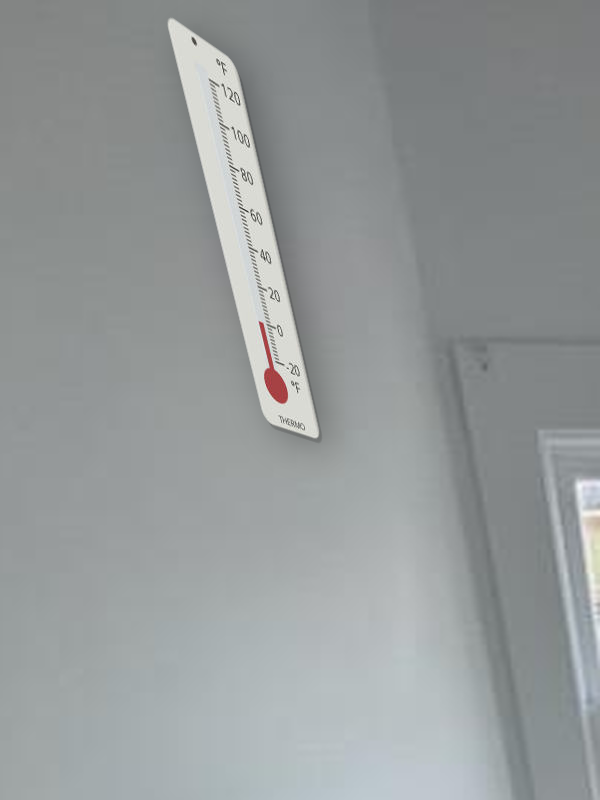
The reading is 0°F
